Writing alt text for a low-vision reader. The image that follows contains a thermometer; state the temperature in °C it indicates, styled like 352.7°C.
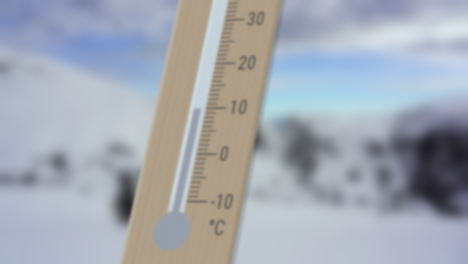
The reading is 10°C
